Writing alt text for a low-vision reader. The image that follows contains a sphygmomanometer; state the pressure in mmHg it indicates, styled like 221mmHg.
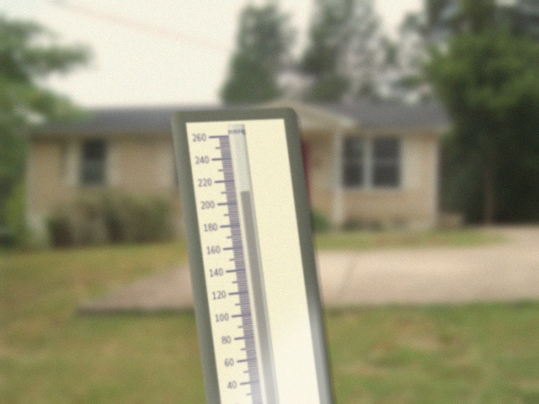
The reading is 210mmHg
